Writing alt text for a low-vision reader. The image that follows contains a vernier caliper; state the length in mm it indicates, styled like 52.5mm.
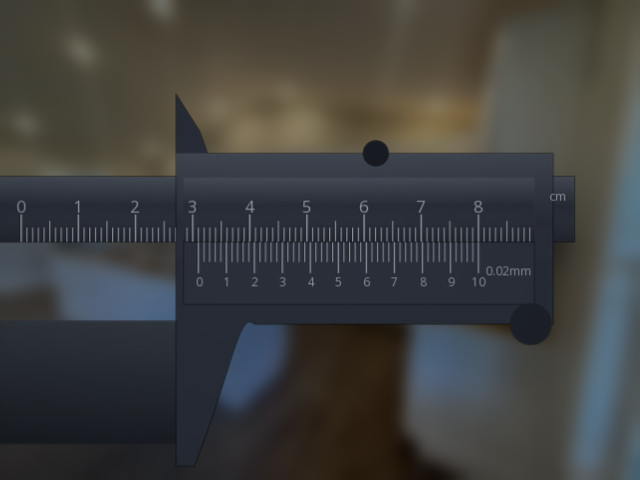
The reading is 31.0mm
